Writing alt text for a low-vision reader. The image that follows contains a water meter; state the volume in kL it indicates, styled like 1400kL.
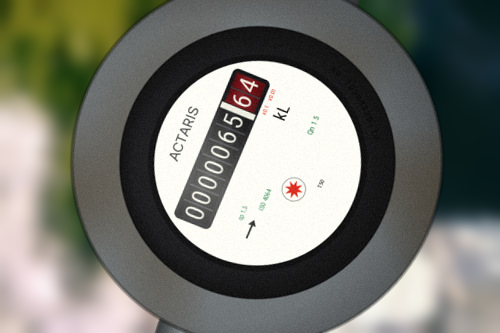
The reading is 65.64kL
